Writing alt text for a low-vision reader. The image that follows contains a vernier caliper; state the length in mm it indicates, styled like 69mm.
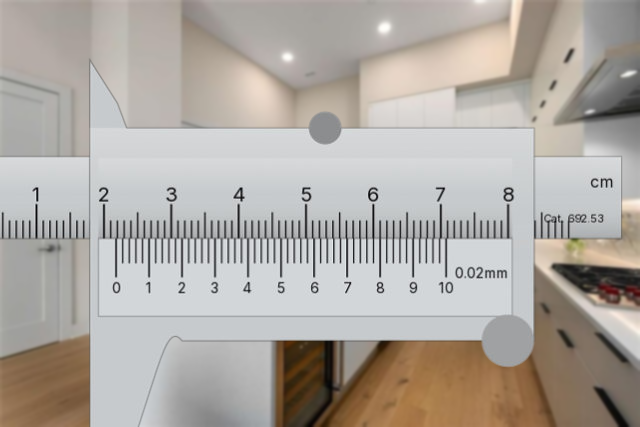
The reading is 21.8mm
